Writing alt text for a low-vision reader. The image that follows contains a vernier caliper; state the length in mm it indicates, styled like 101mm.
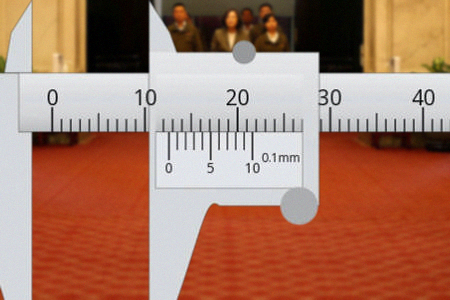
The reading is 12.6mm
